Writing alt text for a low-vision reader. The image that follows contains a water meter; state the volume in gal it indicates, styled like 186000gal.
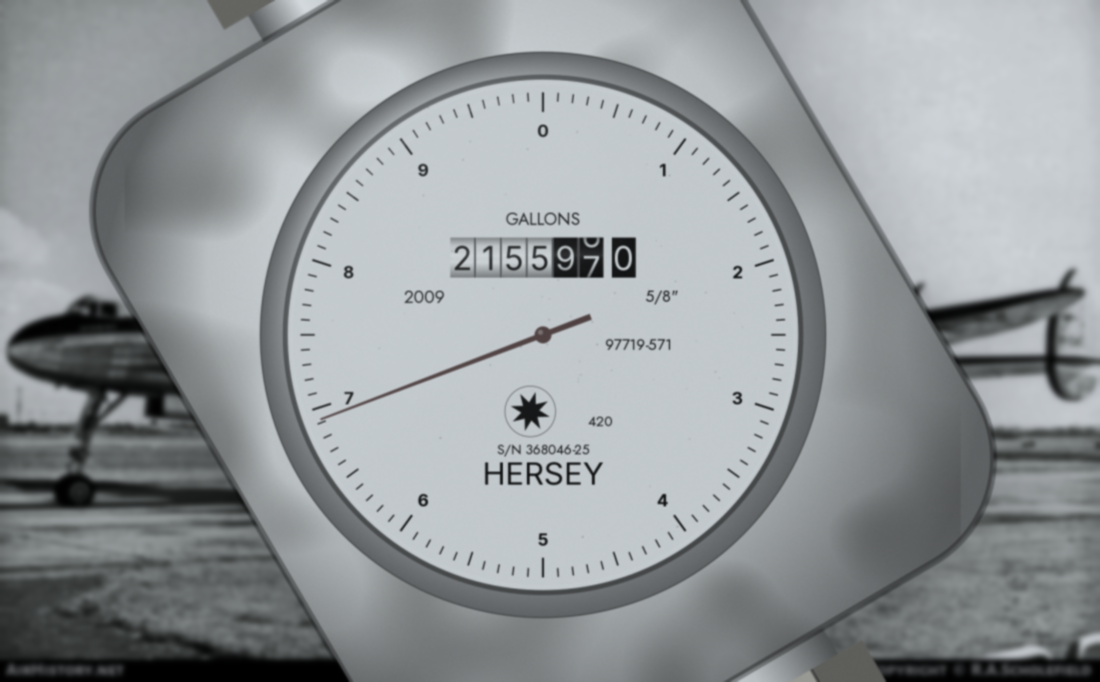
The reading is 2155966.9gal
